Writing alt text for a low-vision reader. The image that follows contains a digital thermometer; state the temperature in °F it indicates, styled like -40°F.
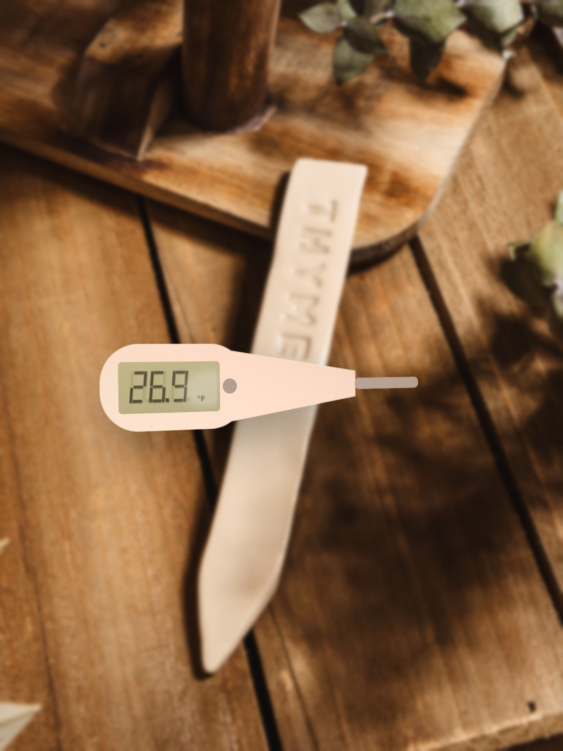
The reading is 26.9°F
